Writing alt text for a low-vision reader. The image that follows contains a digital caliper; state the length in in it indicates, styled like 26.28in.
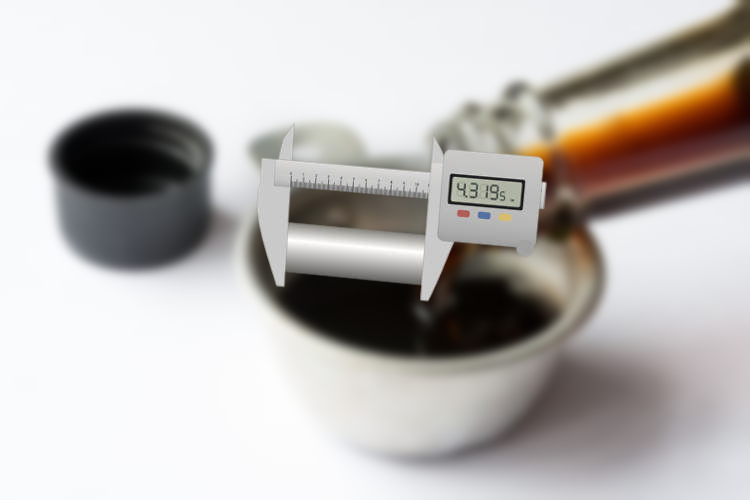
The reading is 4.3195in
